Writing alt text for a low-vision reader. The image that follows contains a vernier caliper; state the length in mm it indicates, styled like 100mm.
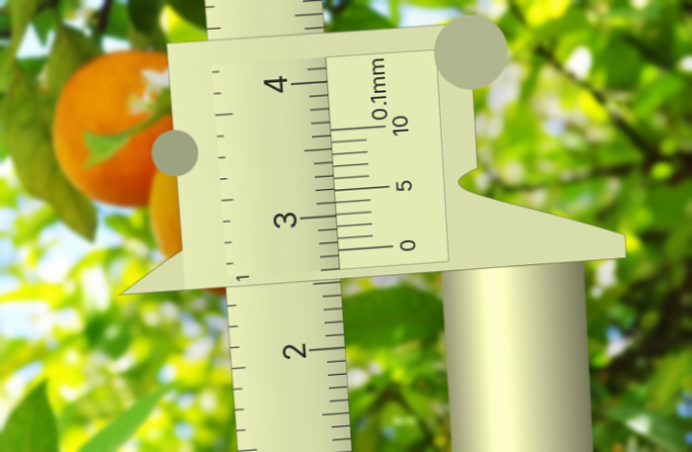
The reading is 27.4mm
